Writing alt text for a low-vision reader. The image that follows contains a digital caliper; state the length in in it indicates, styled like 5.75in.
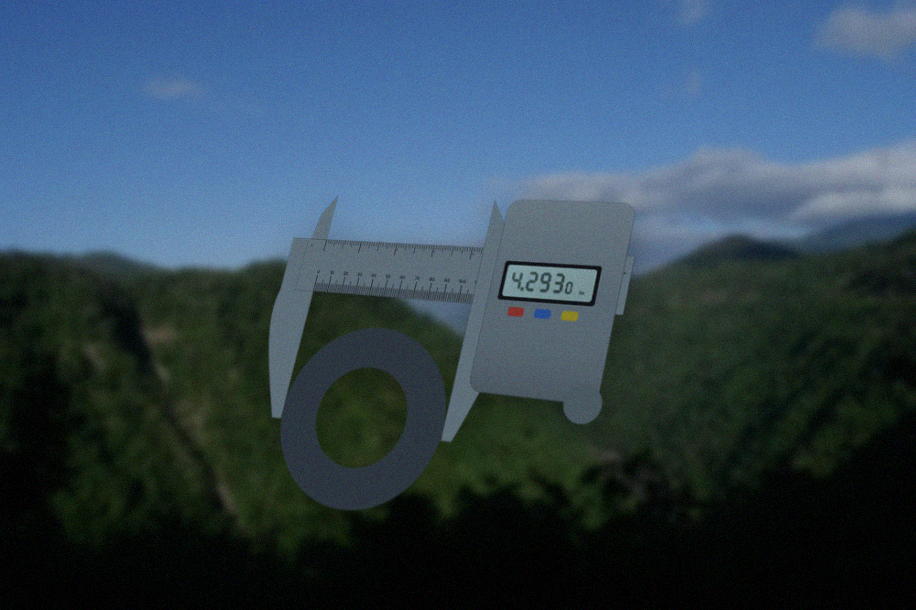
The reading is 4.2930in
